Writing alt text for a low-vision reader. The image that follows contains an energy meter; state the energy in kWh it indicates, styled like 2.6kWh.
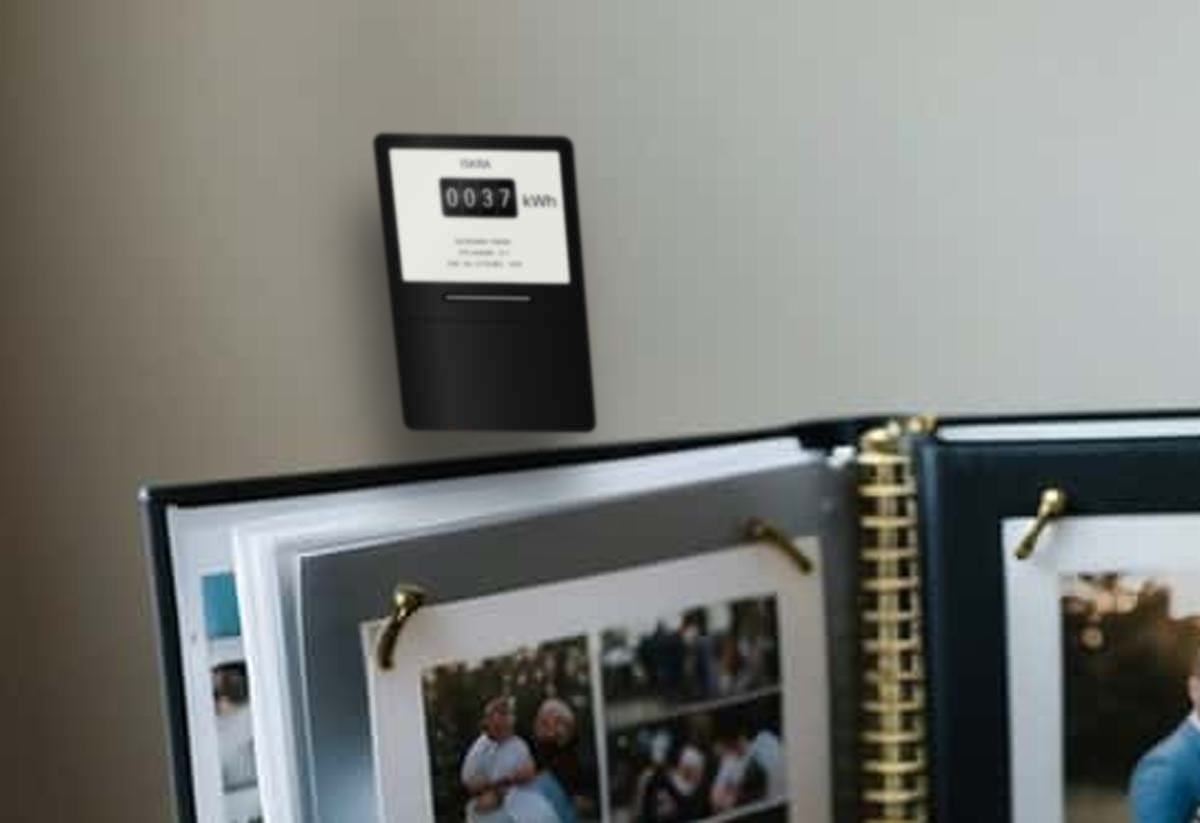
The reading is 37kWh
